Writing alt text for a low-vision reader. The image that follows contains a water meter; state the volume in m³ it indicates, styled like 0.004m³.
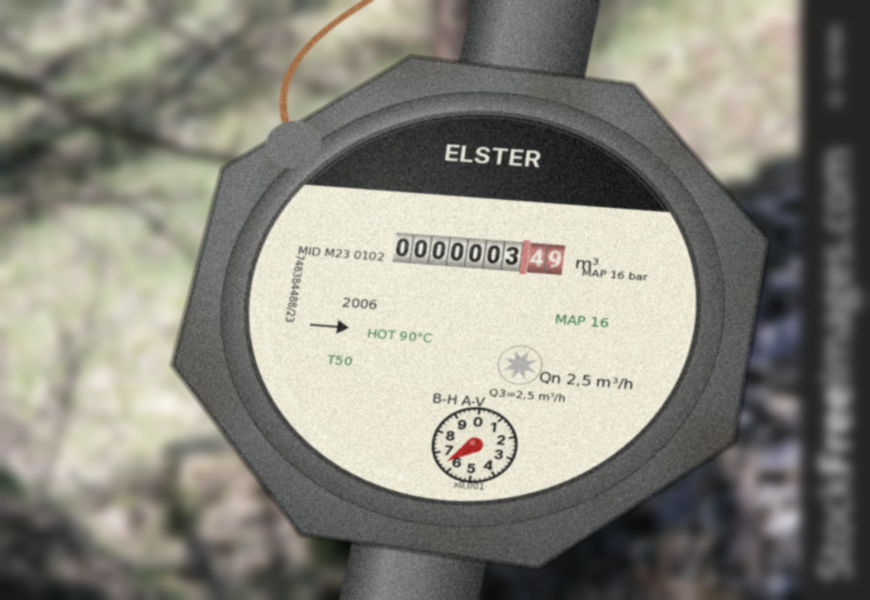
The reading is 3.496m³
